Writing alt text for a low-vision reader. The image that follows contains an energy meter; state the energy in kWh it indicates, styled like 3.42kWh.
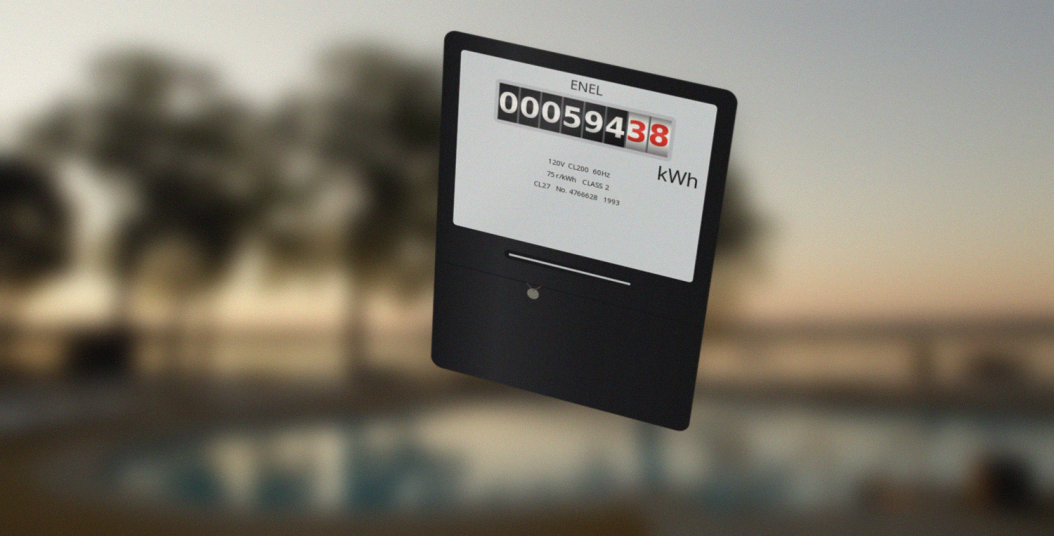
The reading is 594.38kWh
